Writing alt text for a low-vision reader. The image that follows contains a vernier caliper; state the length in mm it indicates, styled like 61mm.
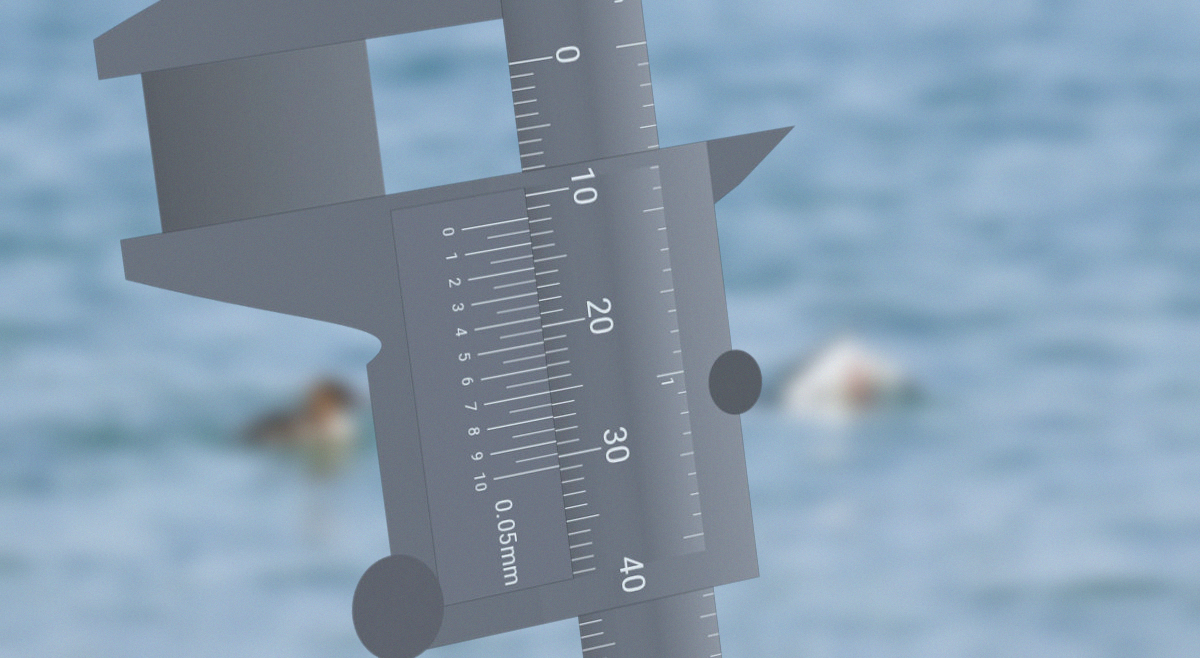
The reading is 11.7mm
